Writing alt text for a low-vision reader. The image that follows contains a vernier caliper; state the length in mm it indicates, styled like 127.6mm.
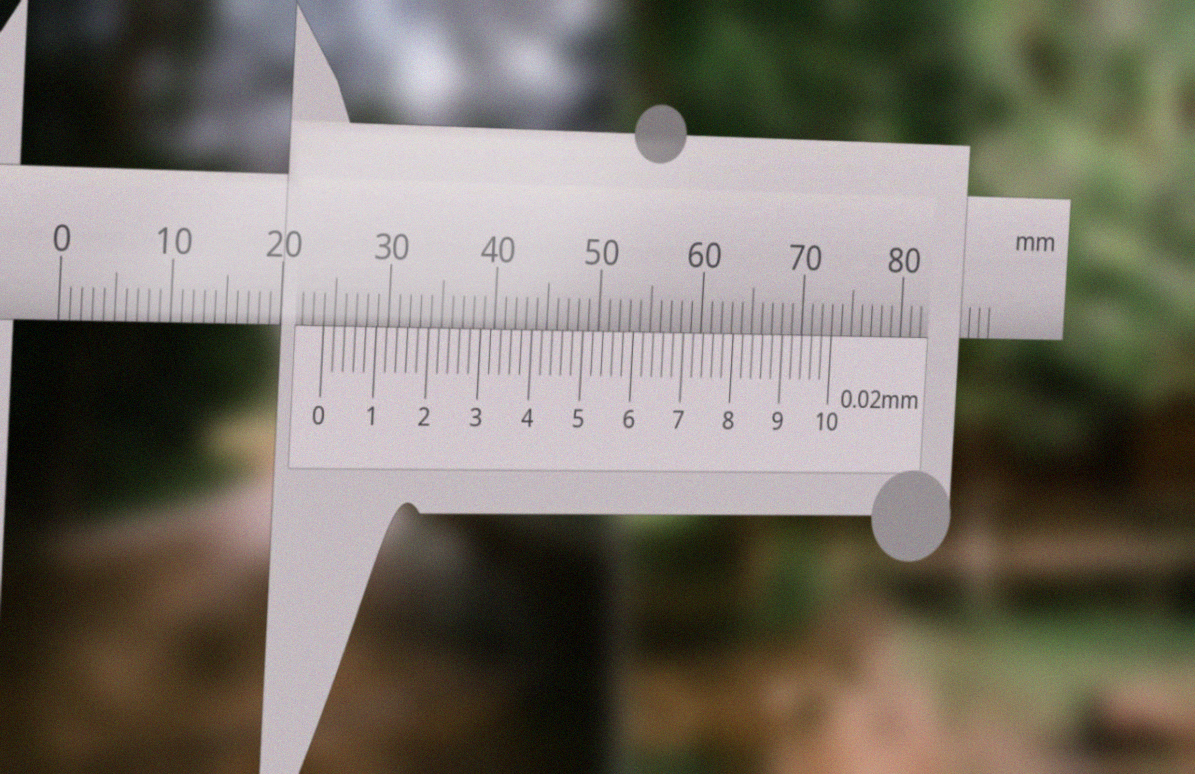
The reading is 24.0mm
